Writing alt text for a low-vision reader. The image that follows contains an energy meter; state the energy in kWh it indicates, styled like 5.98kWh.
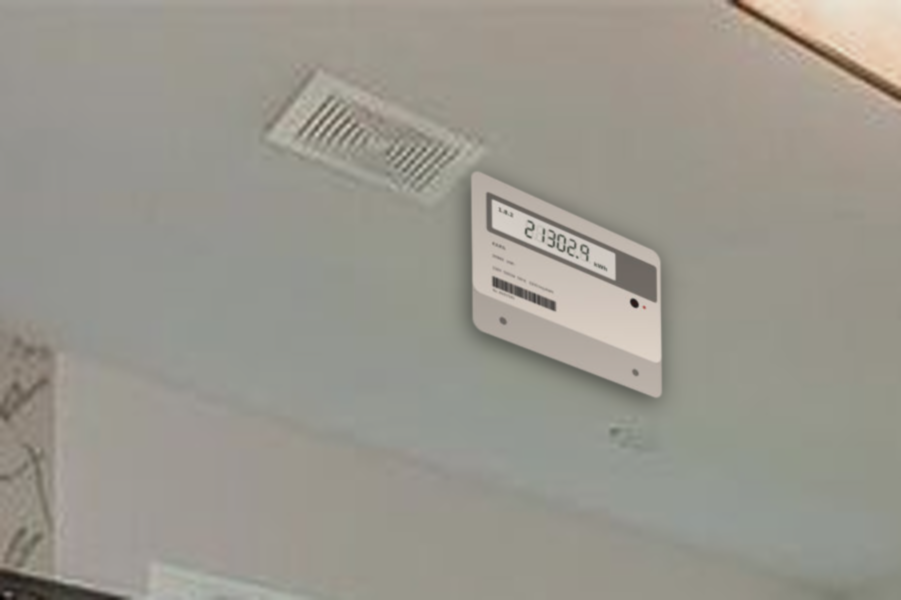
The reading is 21302.9kWh
